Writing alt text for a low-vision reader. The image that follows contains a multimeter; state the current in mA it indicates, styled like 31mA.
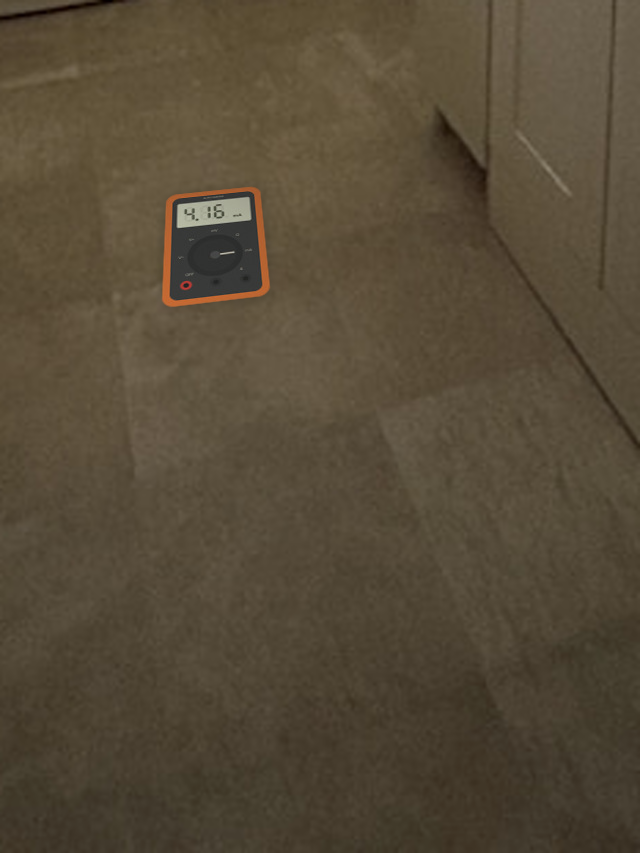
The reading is 4.16mA
